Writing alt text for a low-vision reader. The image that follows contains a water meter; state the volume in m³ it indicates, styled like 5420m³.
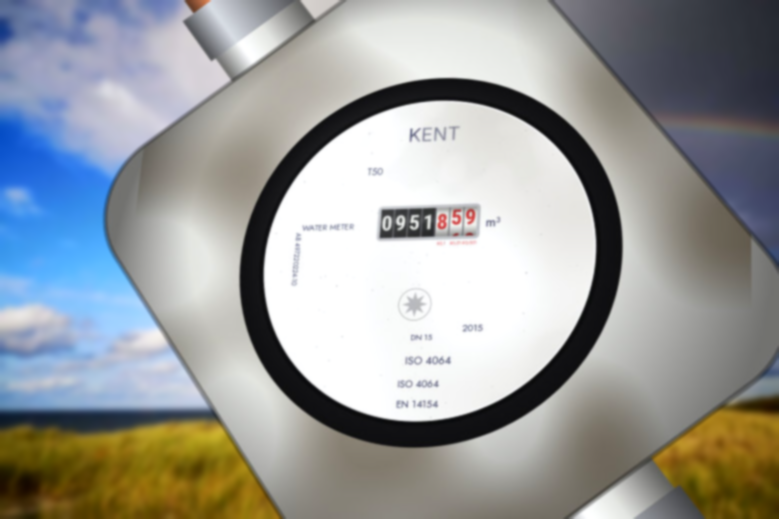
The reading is 951.859m³
